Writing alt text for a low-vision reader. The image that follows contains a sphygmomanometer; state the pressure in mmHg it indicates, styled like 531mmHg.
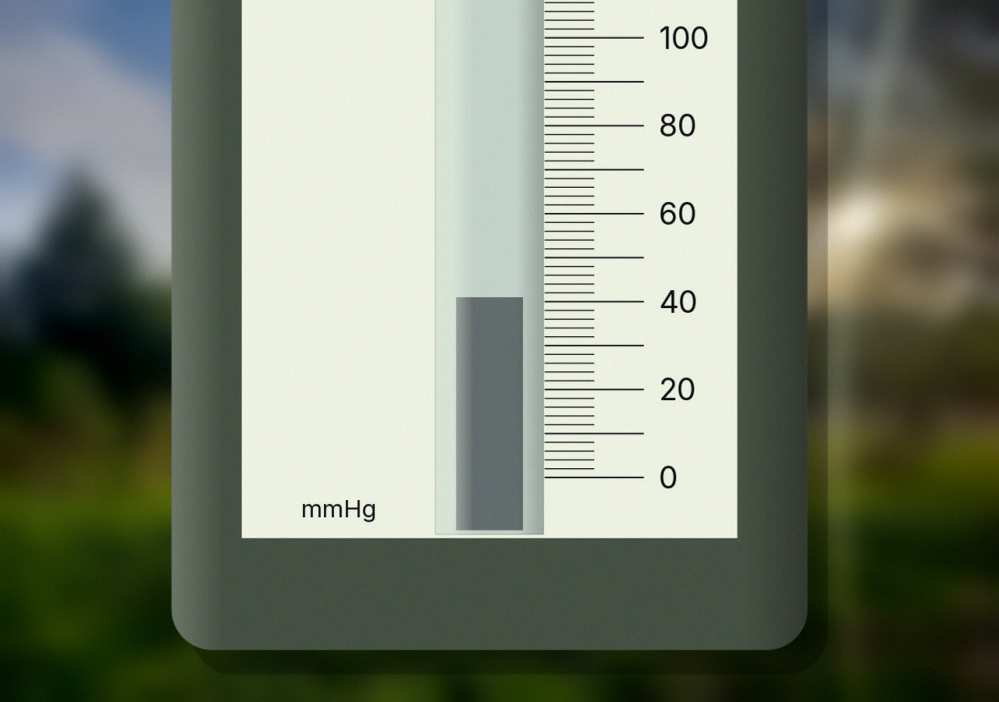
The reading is 41mmHg
